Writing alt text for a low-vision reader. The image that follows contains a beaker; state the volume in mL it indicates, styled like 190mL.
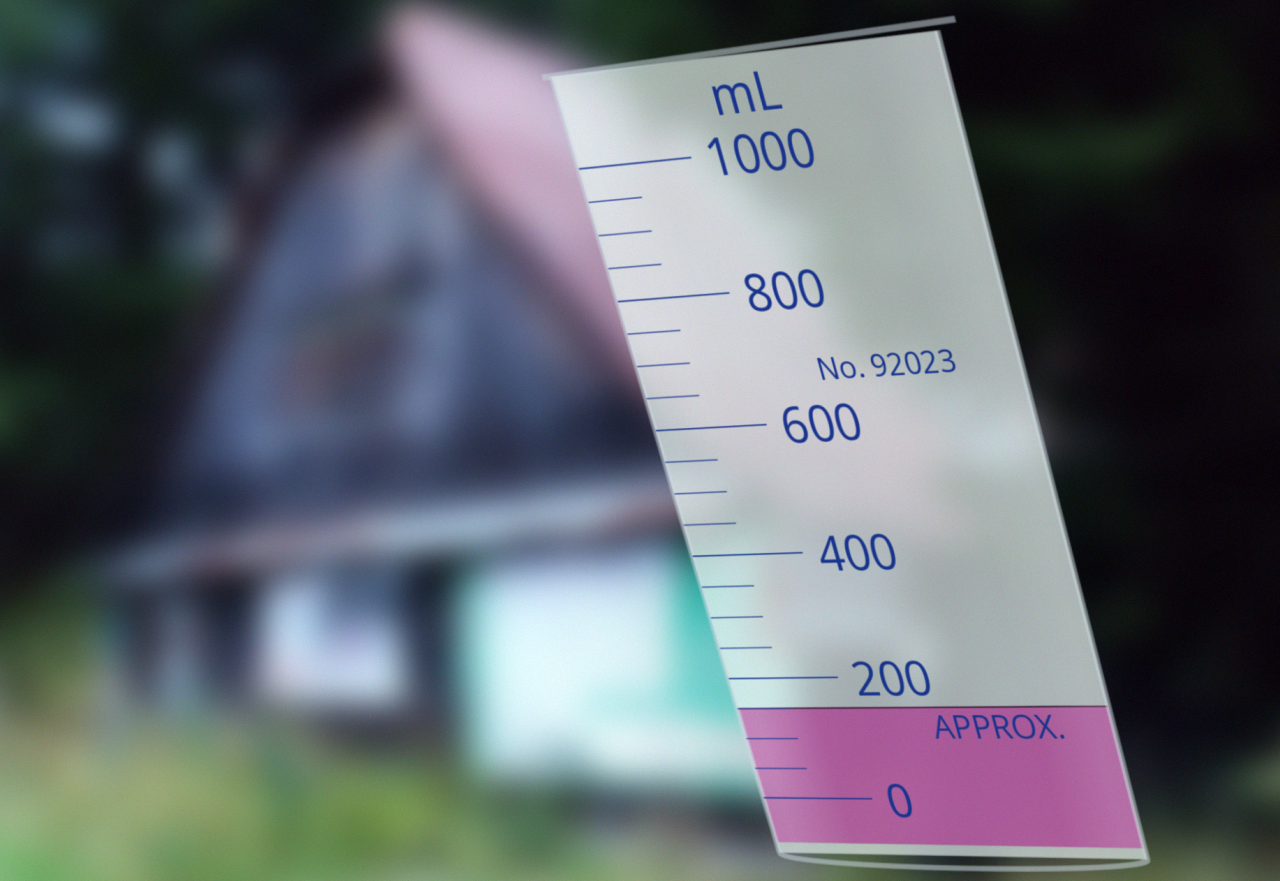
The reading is 150mL
